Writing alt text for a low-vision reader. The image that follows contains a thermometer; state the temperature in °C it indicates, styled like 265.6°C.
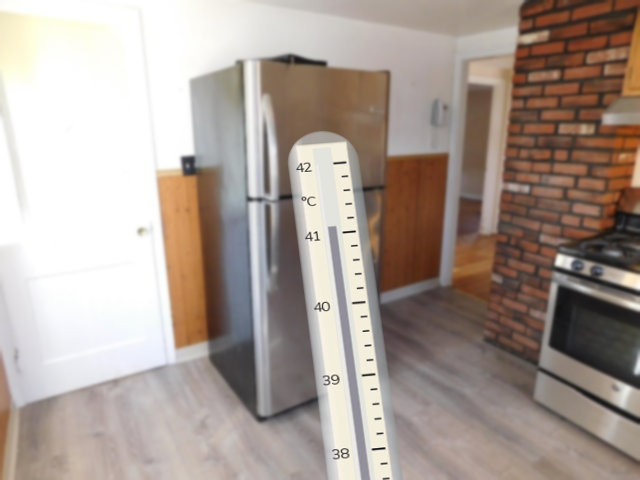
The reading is 41.1°C
